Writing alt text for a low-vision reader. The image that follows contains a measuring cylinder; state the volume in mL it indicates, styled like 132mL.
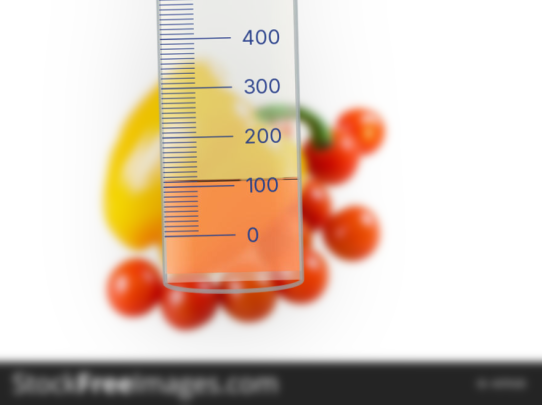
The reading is 110mL
